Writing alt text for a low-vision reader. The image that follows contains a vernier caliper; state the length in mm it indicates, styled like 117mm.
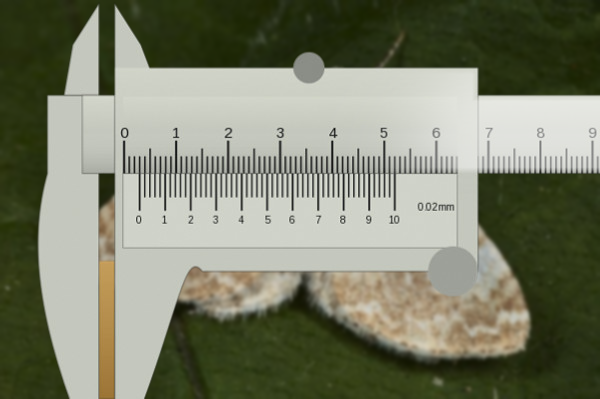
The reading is 3.0mm
